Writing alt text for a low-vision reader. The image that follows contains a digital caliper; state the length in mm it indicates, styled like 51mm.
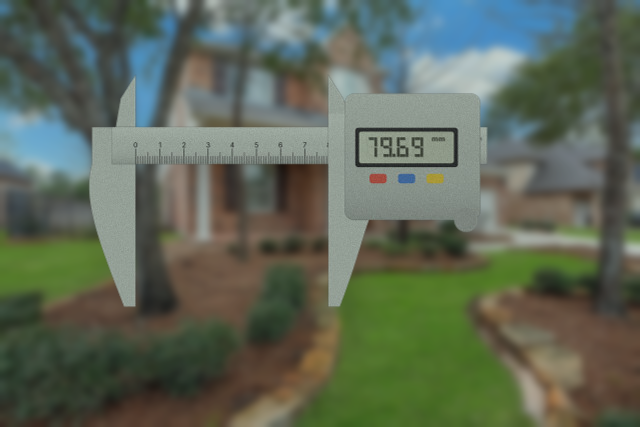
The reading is 79.69mm
